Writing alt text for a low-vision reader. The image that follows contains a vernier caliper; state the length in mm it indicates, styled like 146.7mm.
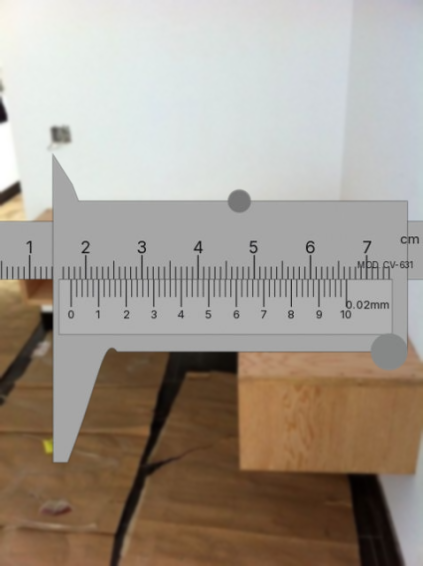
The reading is 17.4mm
